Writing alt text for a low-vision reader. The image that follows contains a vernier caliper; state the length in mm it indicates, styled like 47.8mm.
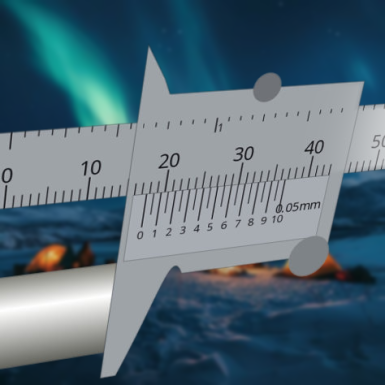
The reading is 17.6mm
